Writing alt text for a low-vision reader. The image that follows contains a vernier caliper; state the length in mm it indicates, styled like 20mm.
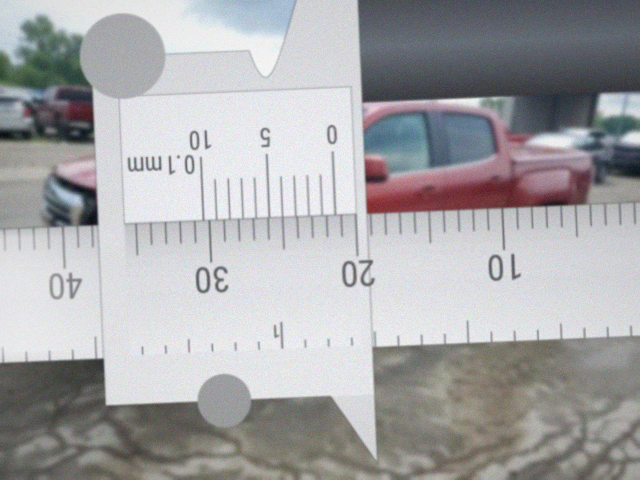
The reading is 21.4mm
